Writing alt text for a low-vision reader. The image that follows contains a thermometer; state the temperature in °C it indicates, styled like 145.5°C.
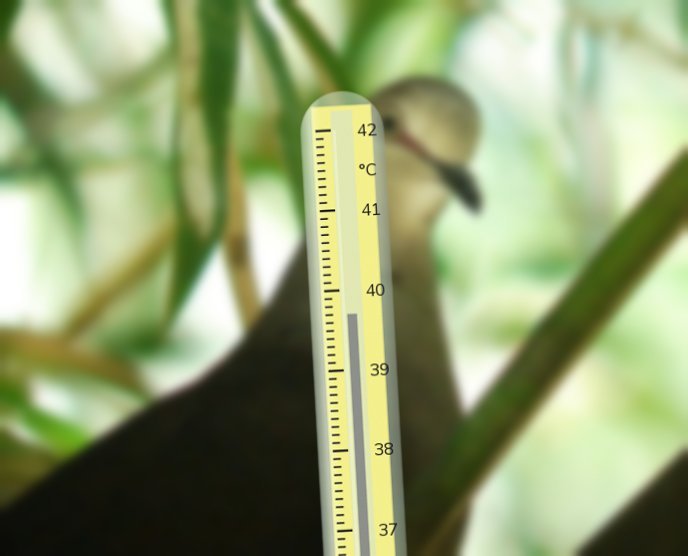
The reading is 39.7°C
